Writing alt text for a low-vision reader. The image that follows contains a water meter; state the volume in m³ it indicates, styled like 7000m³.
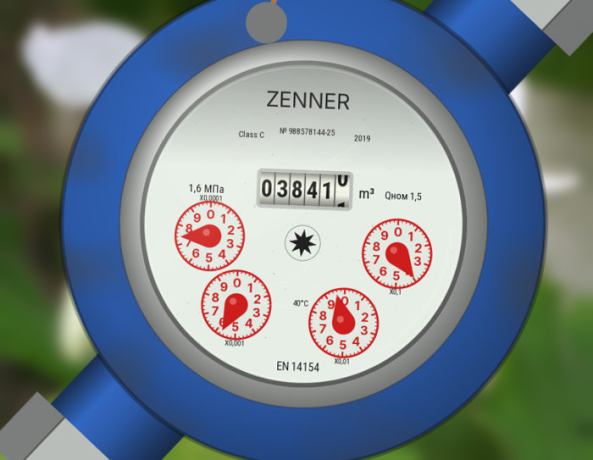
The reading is 38410.3957m³
